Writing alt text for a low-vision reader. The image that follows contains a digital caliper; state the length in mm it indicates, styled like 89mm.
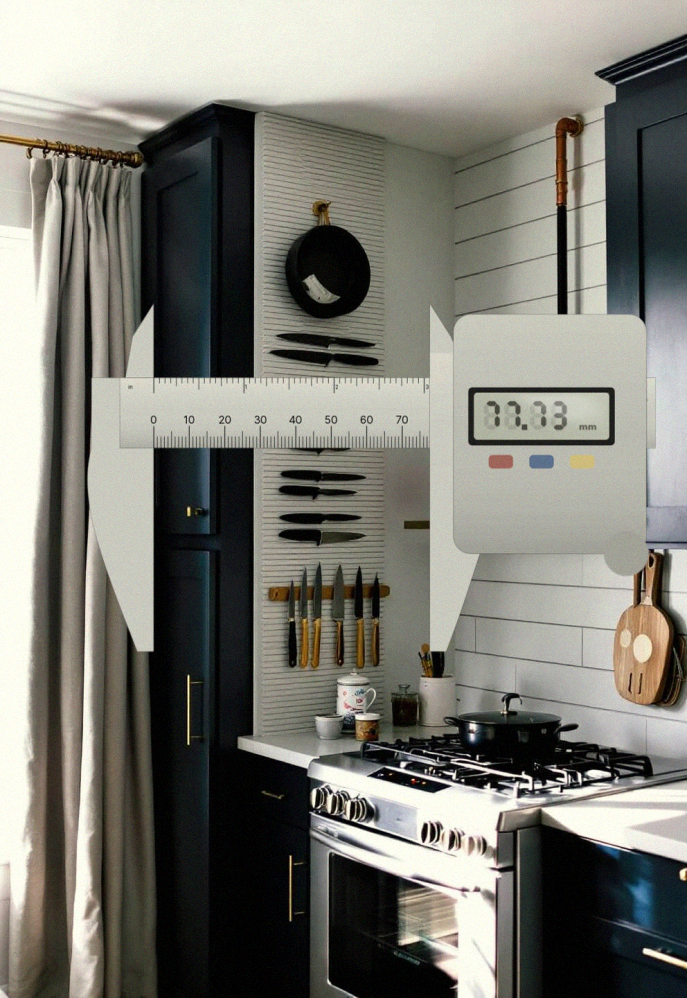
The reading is 77.73mm
